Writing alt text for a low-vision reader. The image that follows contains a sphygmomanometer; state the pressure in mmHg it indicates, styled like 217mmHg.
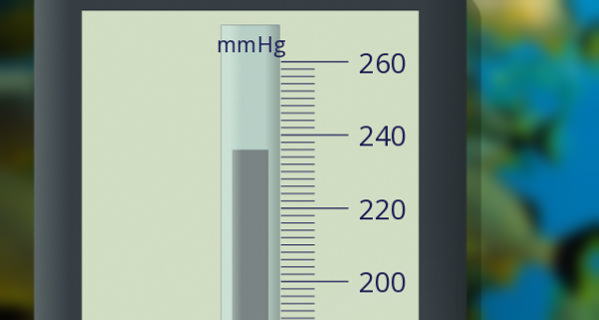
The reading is 236mmHg
